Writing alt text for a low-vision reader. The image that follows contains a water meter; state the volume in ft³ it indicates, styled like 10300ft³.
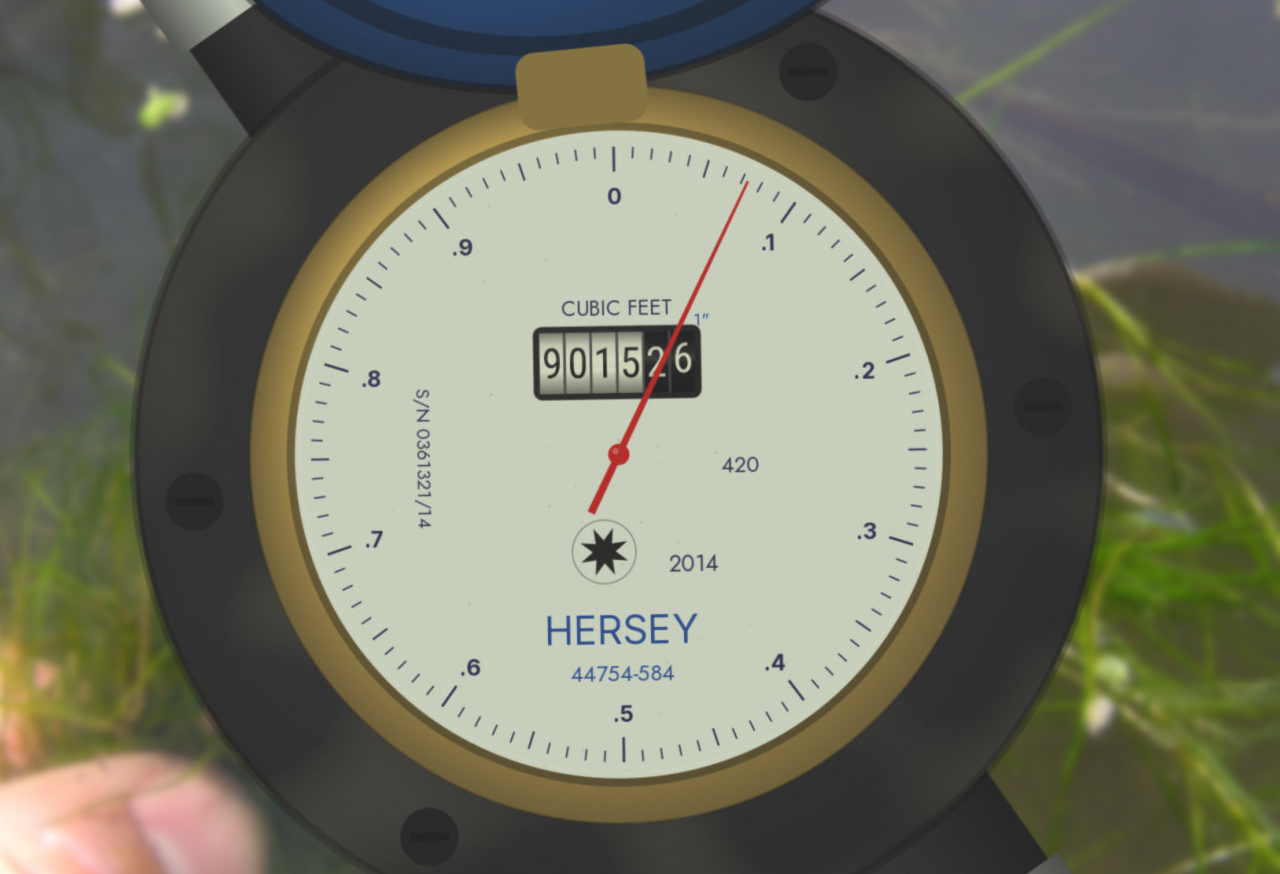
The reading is 901526.07ft³
